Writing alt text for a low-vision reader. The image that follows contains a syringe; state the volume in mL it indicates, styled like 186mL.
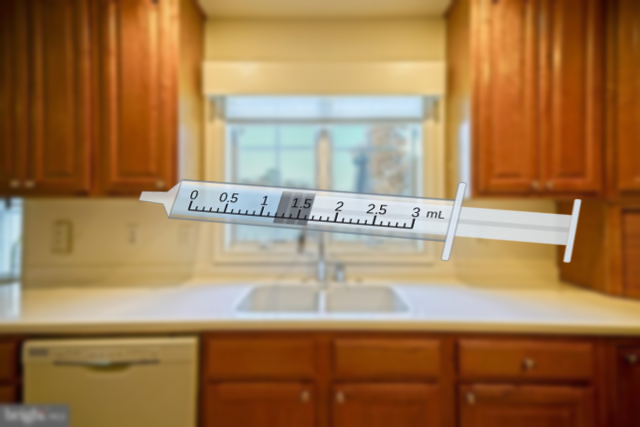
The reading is 1.2mL
